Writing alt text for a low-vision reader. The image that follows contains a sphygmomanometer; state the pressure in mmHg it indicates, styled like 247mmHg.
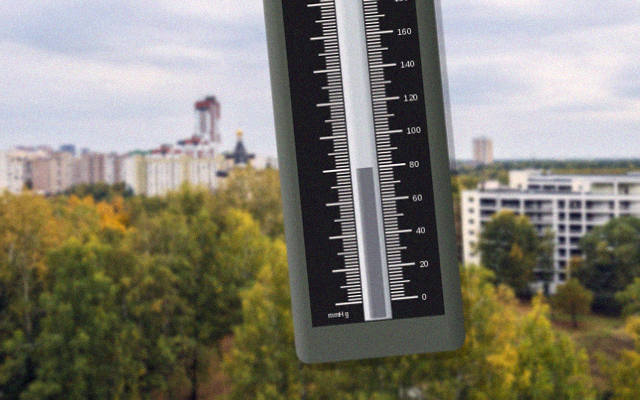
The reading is 80mmHg
